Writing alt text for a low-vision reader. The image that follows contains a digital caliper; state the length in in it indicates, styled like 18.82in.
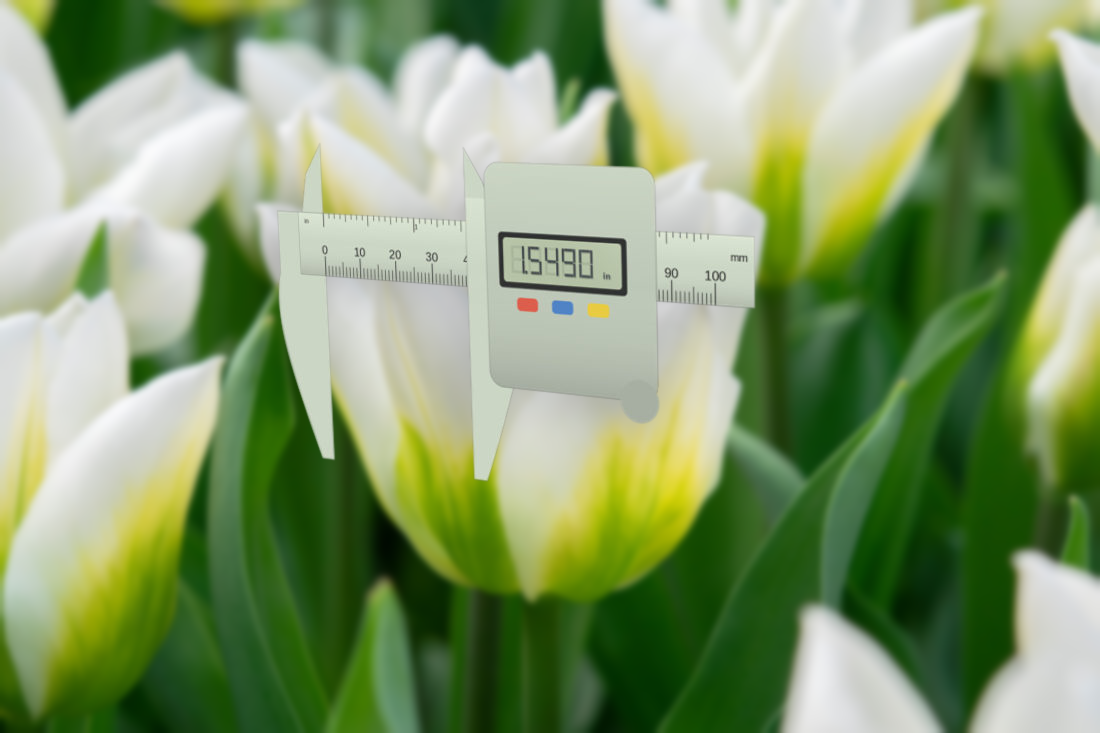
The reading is 1.5490in
